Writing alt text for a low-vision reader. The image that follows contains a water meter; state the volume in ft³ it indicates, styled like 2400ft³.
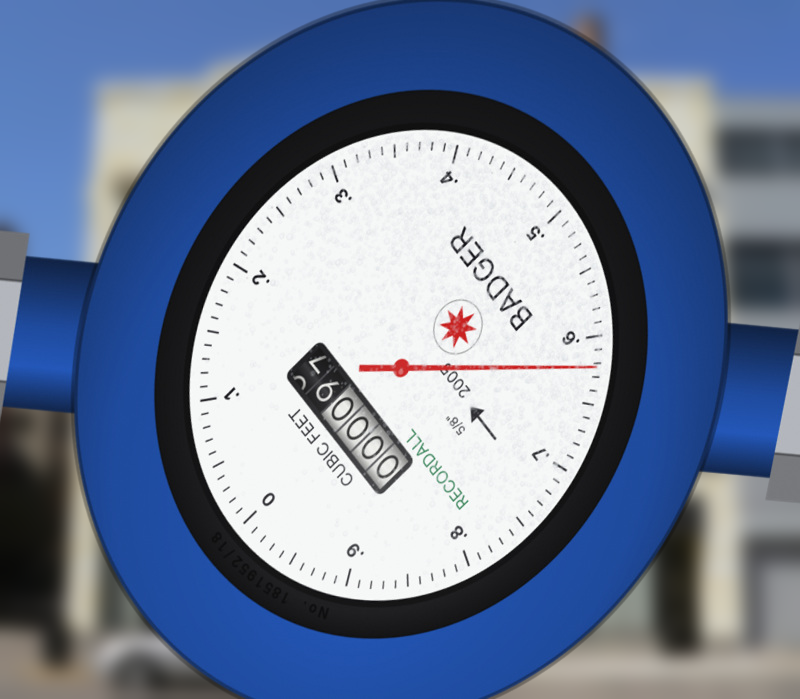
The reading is 96.62ft³
